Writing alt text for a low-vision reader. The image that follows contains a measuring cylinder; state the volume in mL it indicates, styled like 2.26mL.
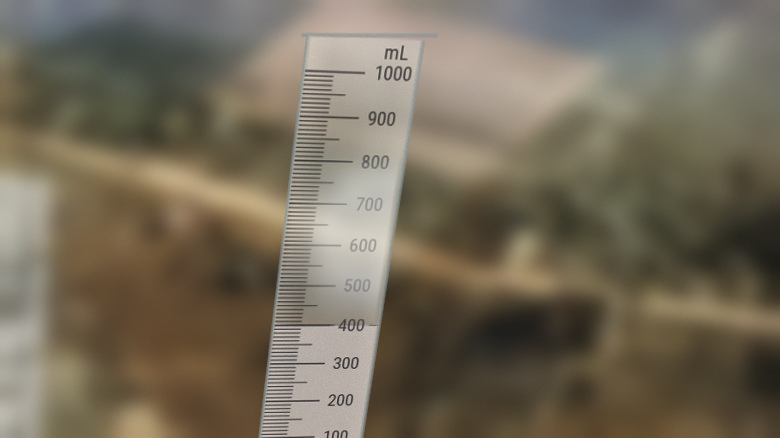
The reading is 400mL
